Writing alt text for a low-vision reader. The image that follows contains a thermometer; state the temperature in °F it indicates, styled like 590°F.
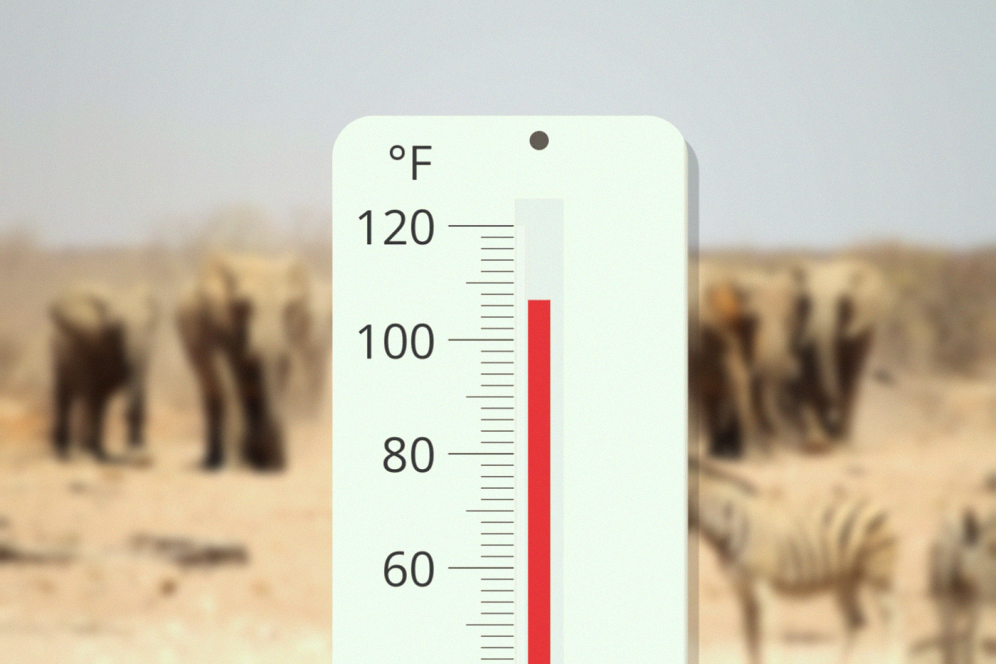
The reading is 107°F
